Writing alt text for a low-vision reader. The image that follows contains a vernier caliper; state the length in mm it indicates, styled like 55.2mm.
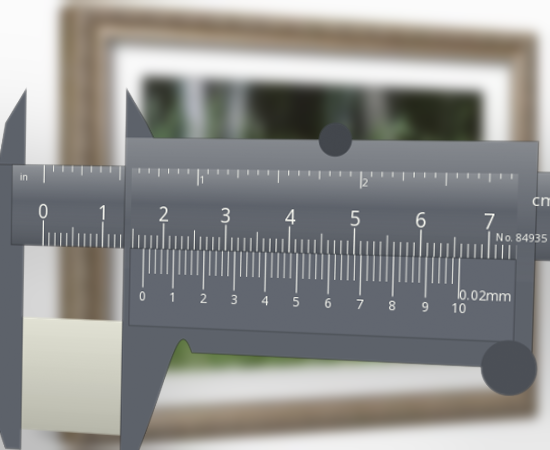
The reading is 16.8mm
